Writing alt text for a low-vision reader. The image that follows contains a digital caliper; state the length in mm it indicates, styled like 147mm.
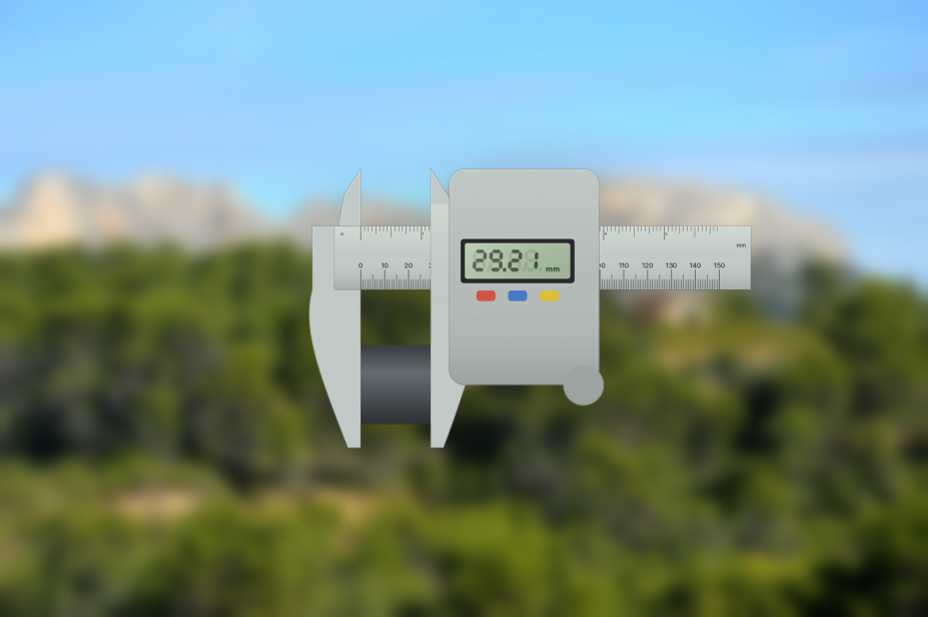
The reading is 29.21mm
